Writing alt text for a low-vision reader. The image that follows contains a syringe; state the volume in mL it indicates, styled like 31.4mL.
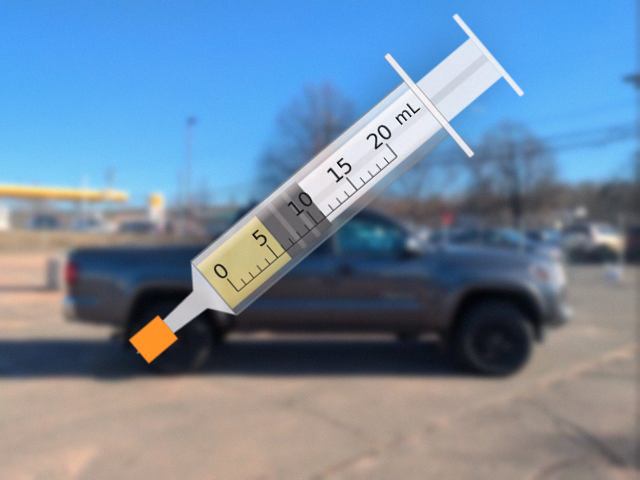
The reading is 6mL
